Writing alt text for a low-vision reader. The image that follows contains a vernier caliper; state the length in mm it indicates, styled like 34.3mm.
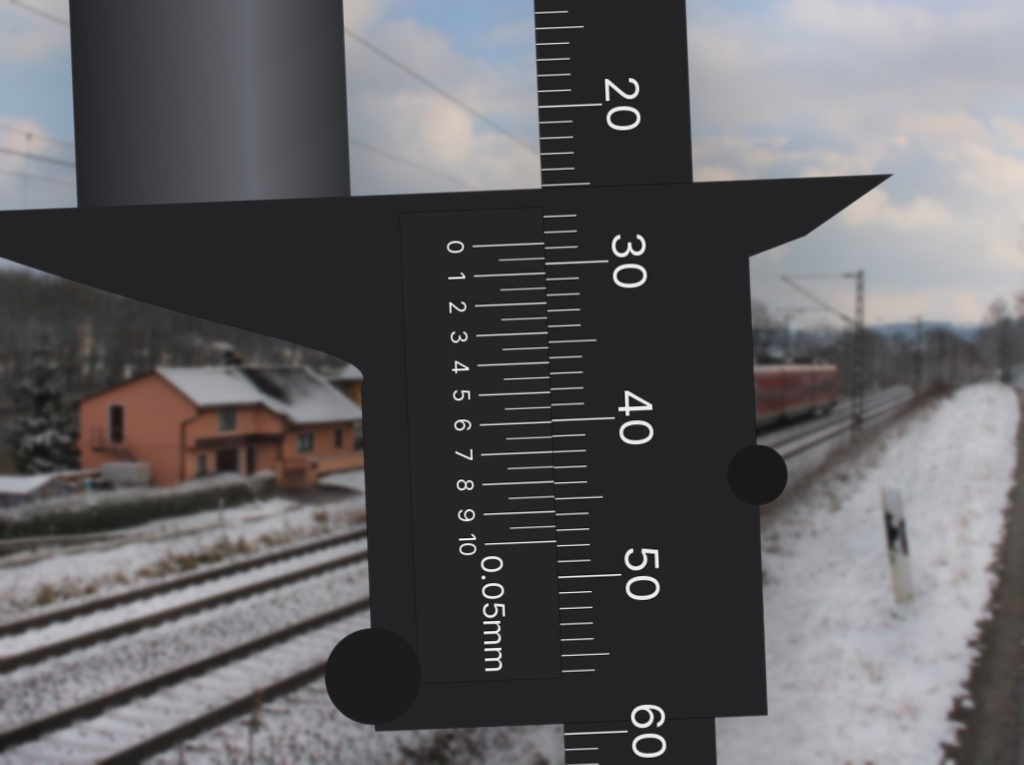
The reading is 28.7mm
